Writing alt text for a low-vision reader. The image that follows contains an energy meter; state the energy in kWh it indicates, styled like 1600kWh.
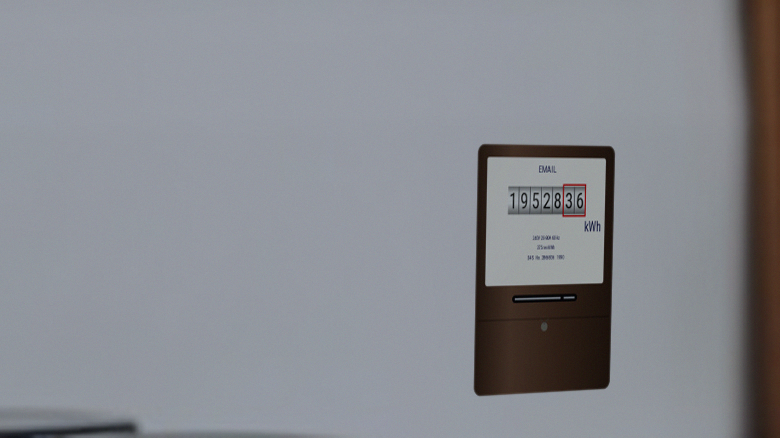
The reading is 19528.36kWh
